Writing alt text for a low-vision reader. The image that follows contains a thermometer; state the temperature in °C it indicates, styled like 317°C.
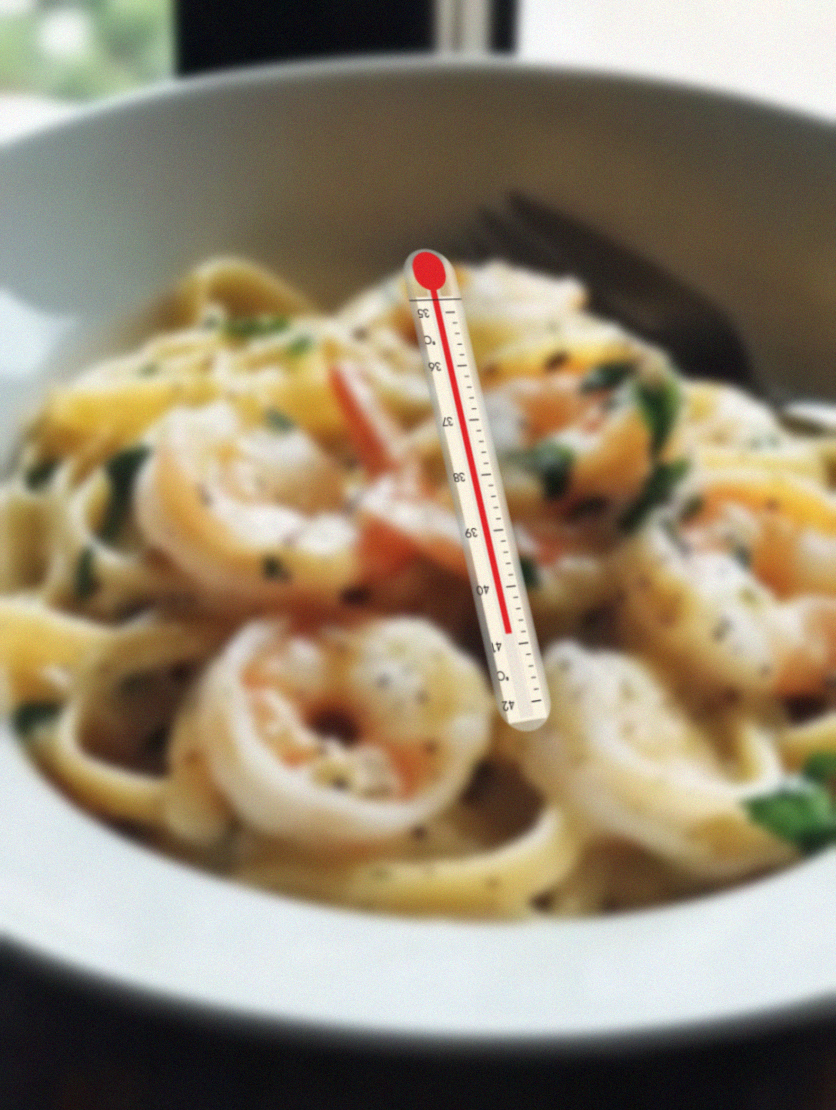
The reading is 40.8°C
